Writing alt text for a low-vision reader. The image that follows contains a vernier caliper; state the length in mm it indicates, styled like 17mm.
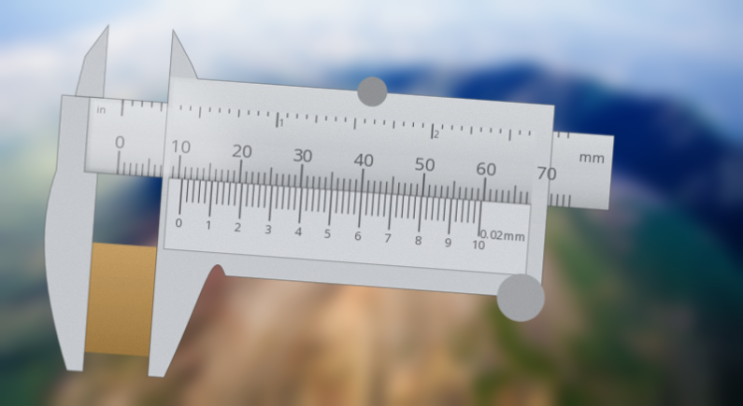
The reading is 10.6mm
